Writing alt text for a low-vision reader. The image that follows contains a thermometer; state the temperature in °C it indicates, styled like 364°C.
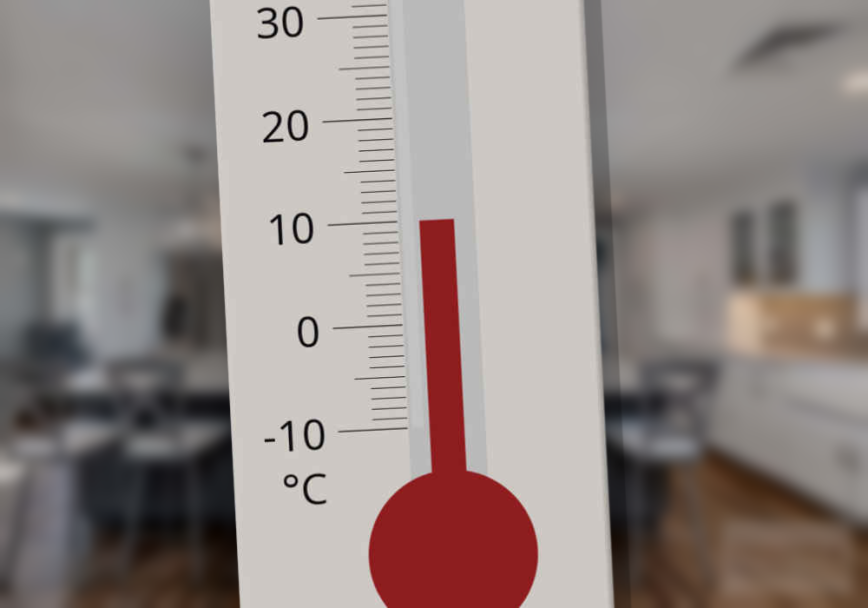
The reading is 10°C
